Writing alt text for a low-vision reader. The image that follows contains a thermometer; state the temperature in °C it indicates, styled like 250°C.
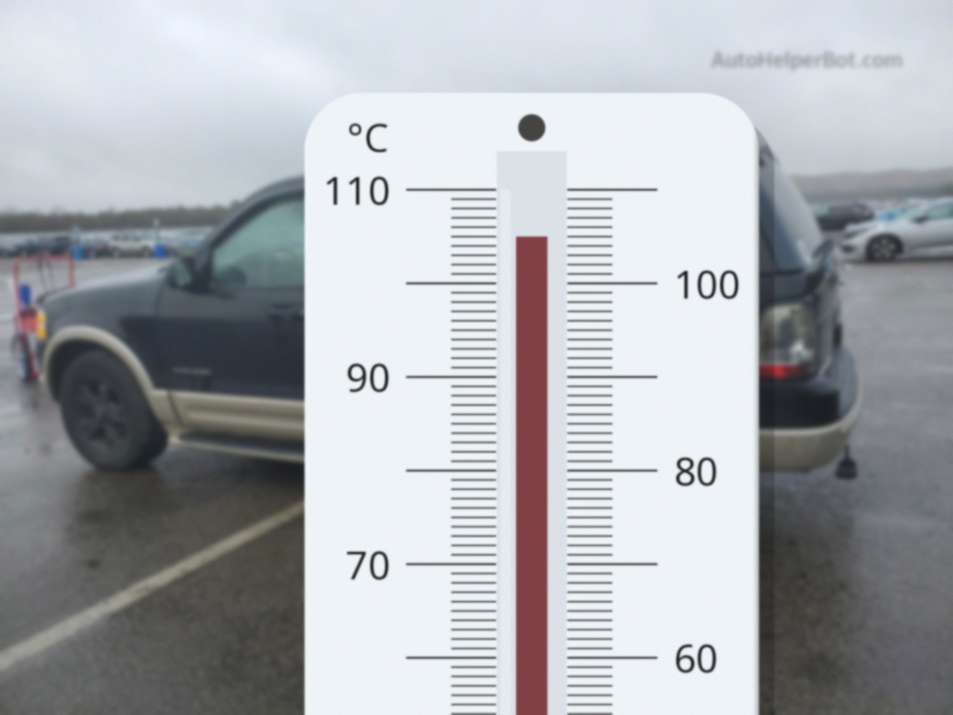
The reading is 105°C
